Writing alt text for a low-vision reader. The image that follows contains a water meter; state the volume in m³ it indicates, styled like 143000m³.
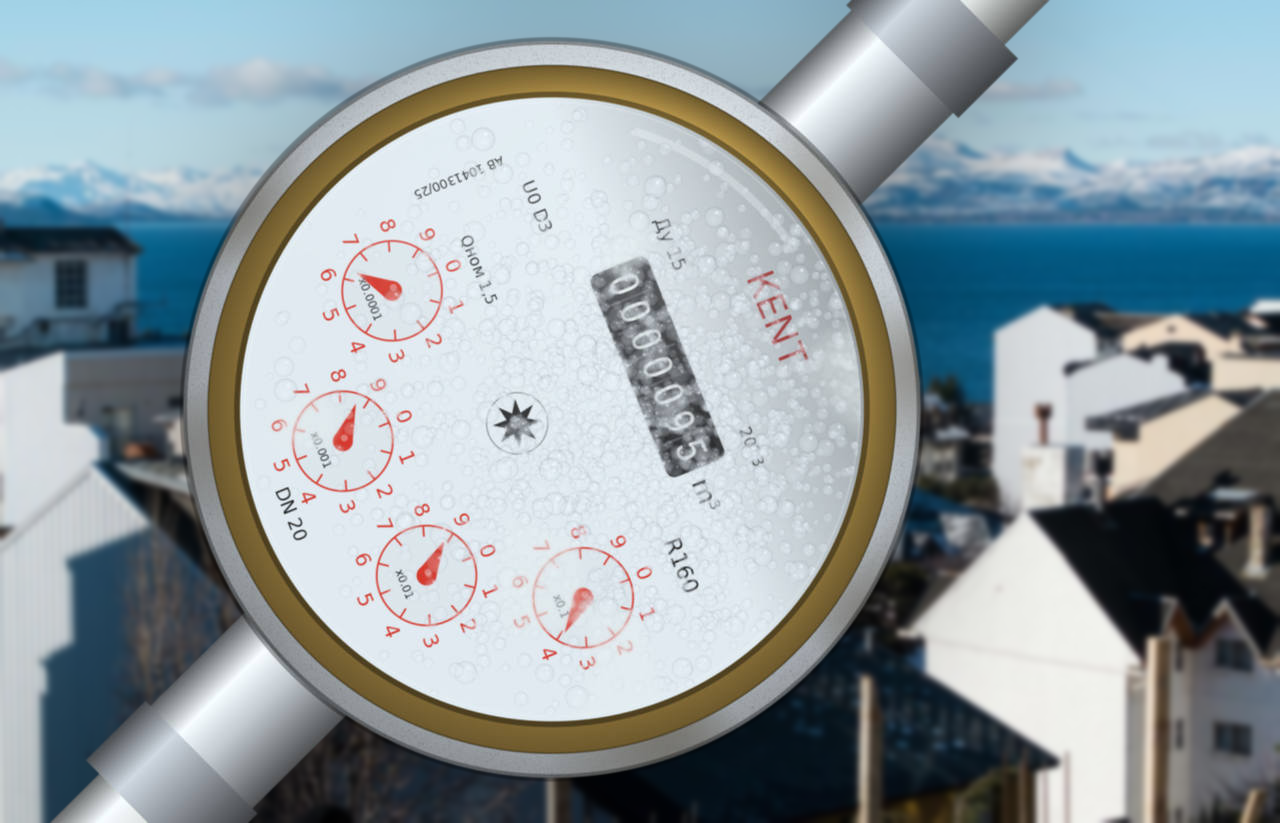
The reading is 95.3886m³
